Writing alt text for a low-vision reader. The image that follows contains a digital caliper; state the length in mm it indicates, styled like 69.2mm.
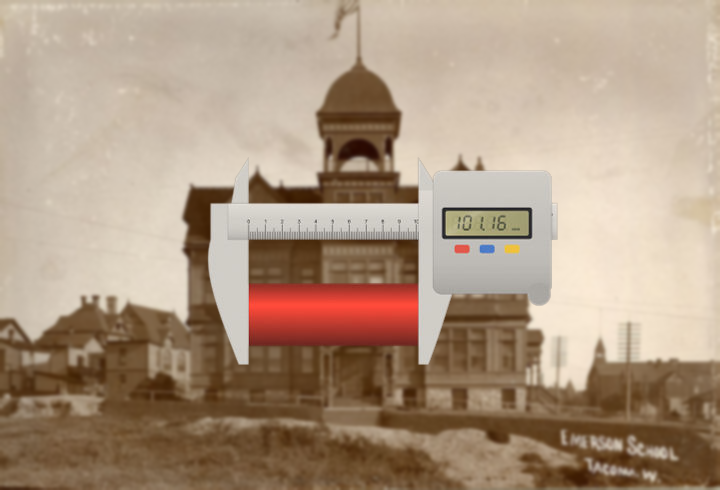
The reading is 101.16mm
